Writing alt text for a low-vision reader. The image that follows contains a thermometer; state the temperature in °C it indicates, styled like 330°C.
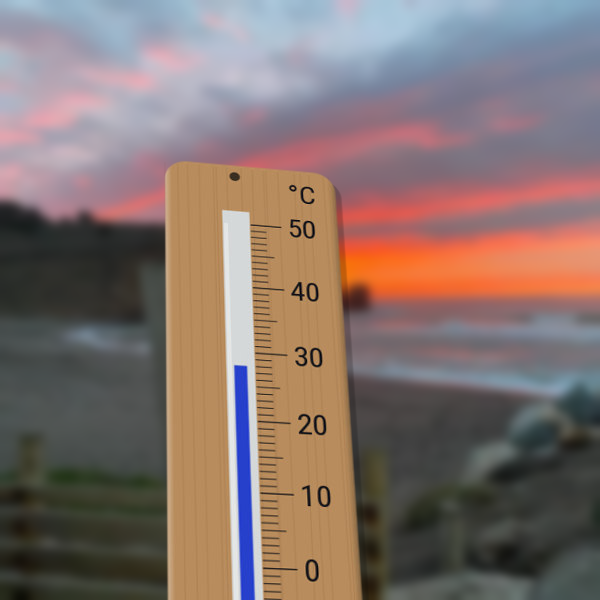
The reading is 28°C
